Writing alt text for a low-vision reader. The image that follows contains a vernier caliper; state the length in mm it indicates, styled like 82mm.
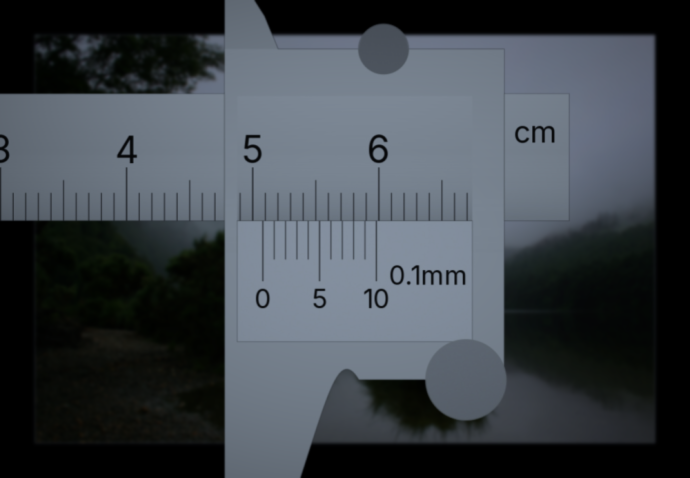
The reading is 50.8mm
